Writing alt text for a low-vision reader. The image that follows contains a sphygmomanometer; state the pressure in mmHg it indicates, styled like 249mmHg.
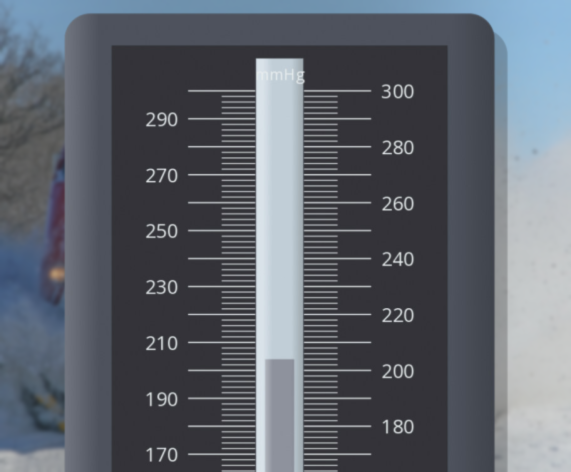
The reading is 204mmHg
